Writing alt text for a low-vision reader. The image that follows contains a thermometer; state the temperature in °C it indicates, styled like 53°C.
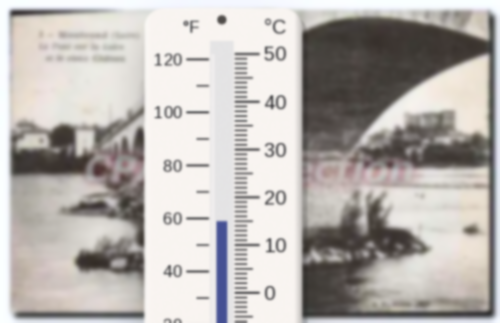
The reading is 15°C
